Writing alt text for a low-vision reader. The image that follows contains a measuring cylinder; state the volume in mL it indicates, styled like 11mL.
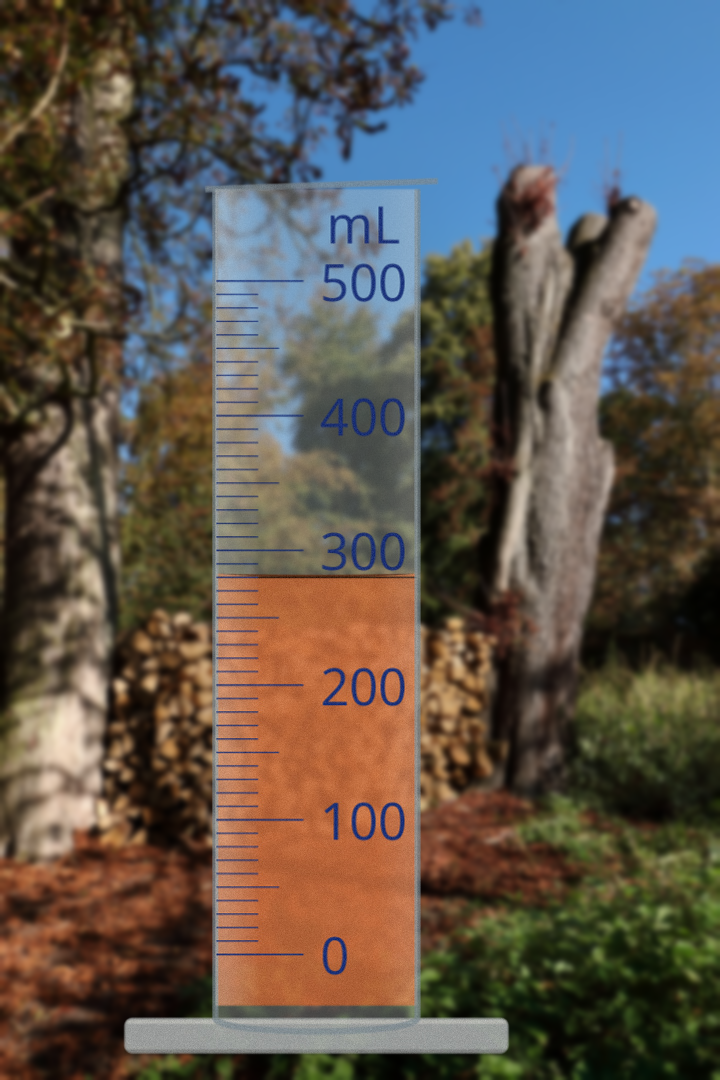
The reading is 280mL
